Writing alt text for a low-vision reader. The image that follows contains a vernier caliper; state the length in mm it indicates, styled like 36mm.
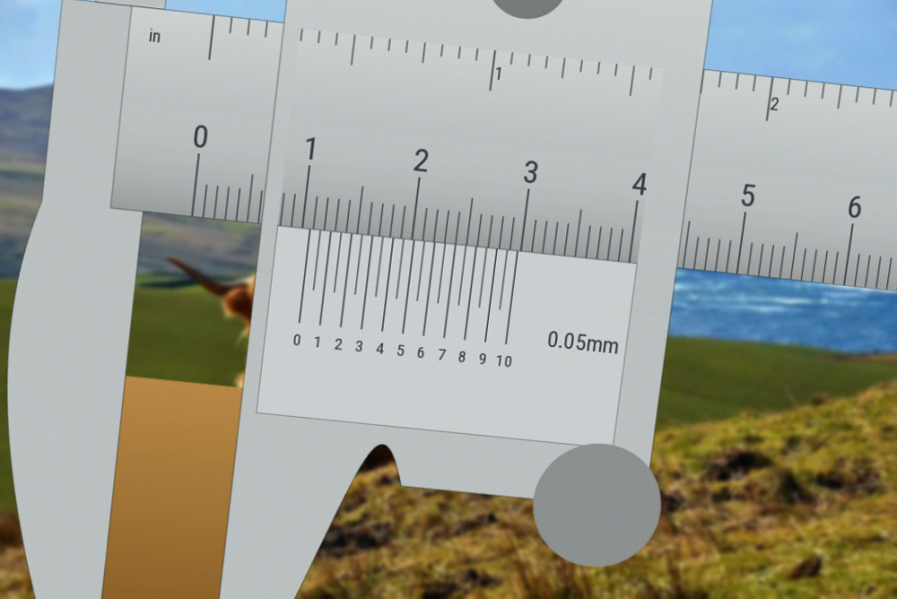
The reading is 10.7mm
